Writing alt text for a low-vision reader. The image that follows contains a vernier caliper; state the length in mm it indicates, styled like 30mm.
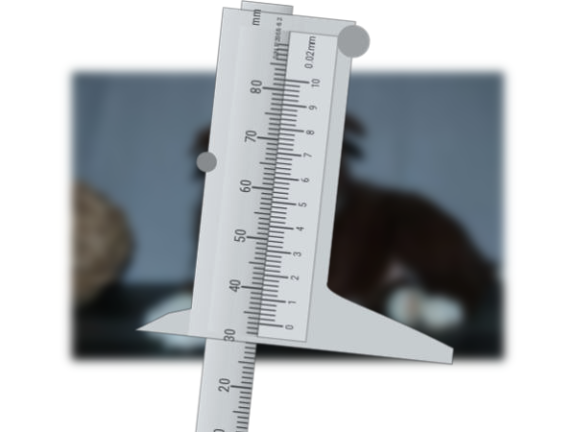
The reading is 33.0mm
